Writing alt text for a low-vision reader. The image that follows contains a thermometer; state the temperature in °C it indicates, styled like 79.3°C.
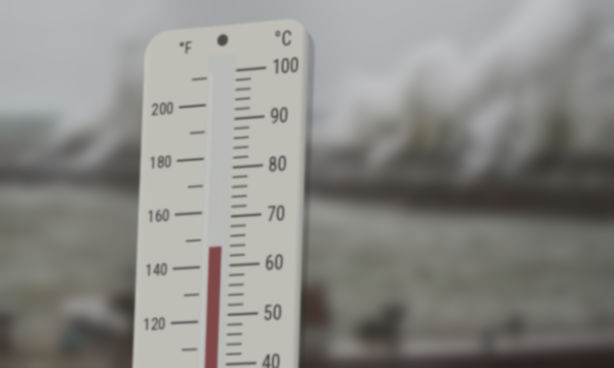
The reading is 64°C
